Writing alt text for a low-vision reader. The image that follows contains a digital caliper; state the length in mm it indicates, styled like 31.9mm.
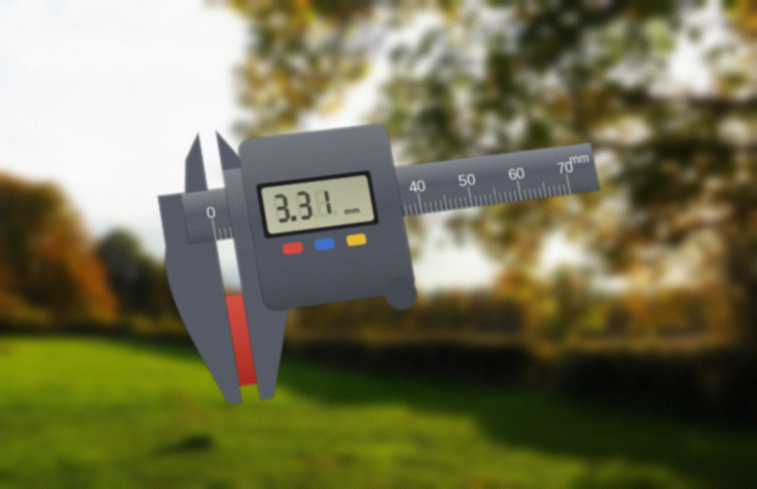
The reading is 3.31mm
